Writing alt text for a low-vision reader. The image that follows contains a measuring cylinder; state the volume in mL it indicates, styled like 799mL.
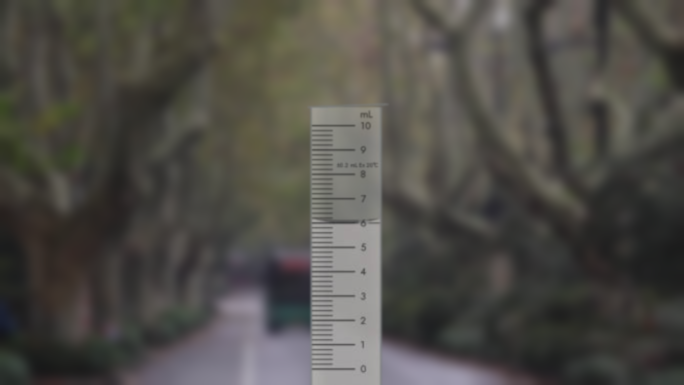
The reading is 6mL
